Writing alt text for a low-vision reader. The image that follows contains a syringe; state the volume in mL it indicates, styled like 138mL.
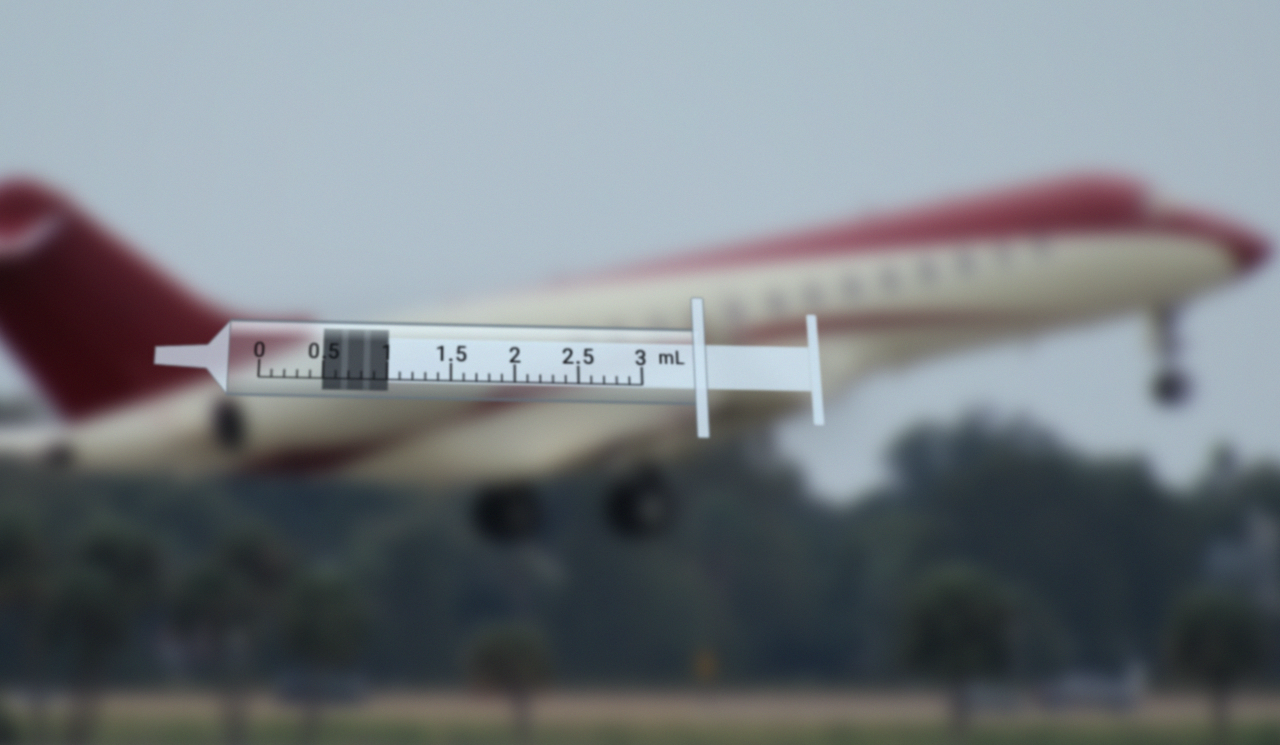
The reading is 0.5mL
